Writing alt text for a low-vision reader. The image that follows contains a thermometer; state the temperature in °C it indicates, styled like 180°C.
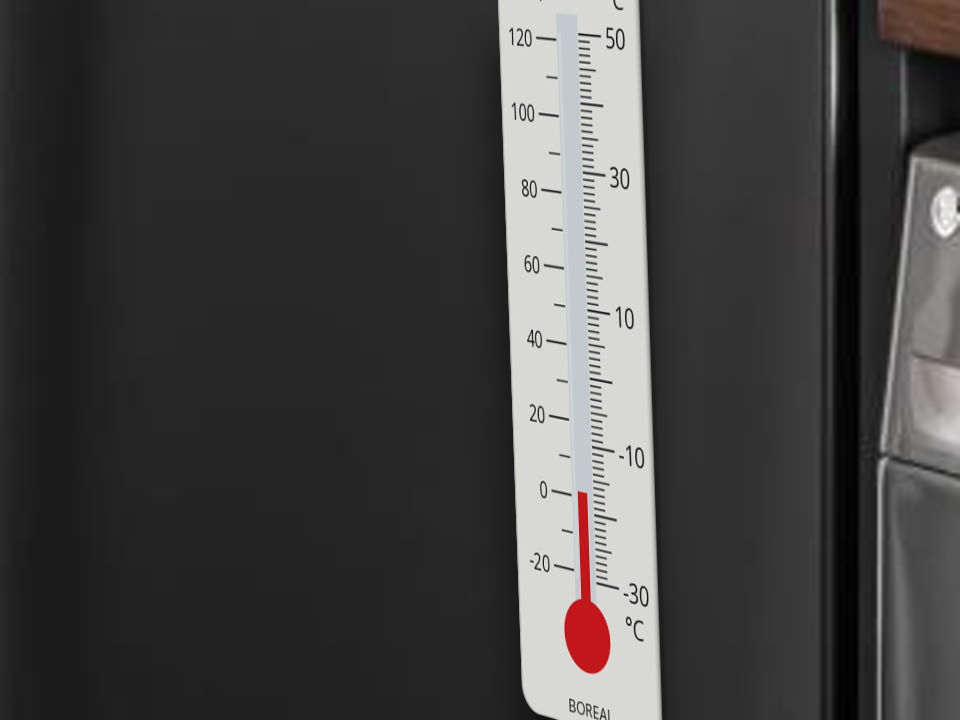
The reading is -17°C
